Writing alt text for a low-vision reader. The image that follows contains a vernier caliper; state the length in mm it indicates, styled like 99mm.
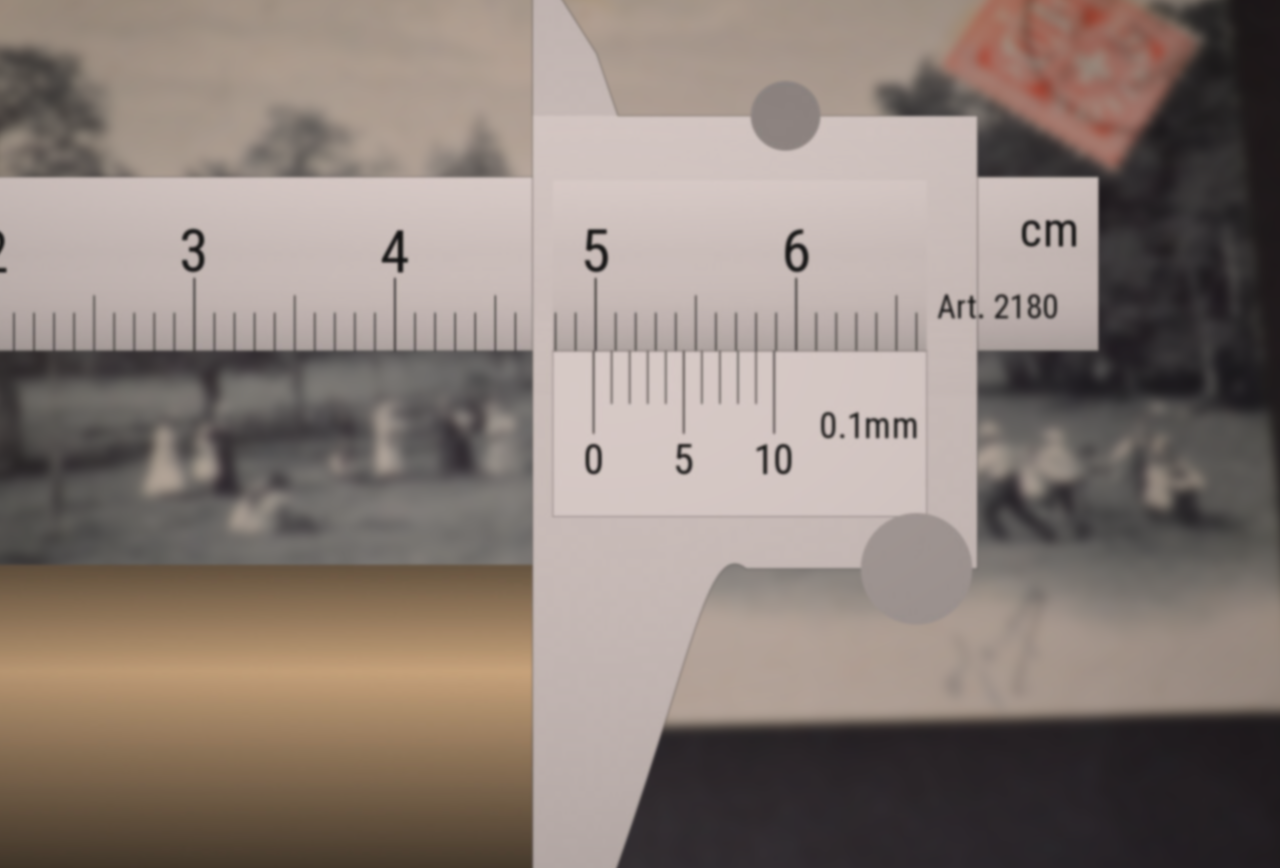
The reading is 49.9mm
